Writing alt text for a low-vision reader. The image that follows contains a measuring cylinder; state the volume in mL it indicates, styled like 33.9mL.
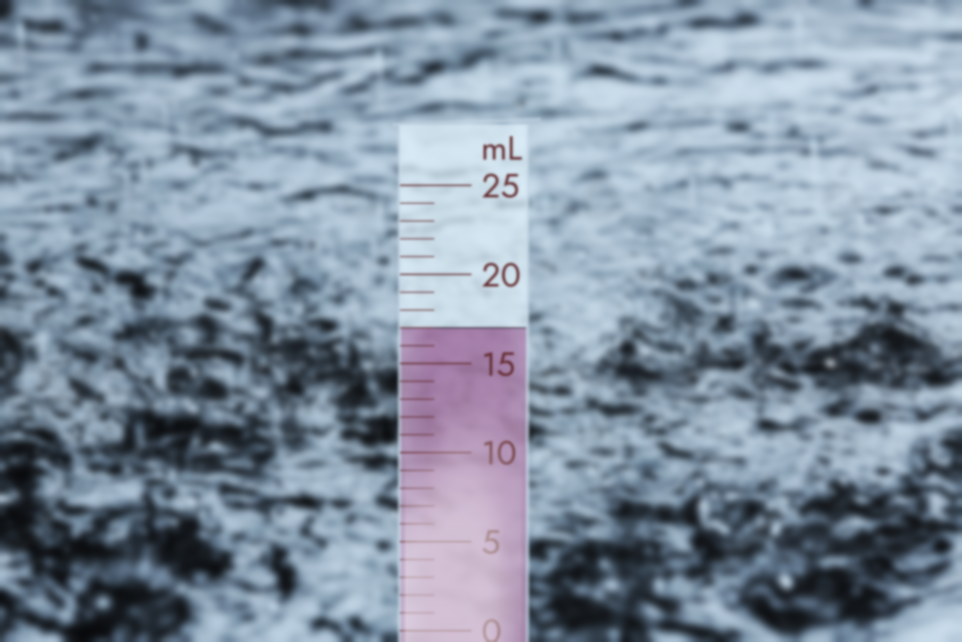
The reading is 17mL
